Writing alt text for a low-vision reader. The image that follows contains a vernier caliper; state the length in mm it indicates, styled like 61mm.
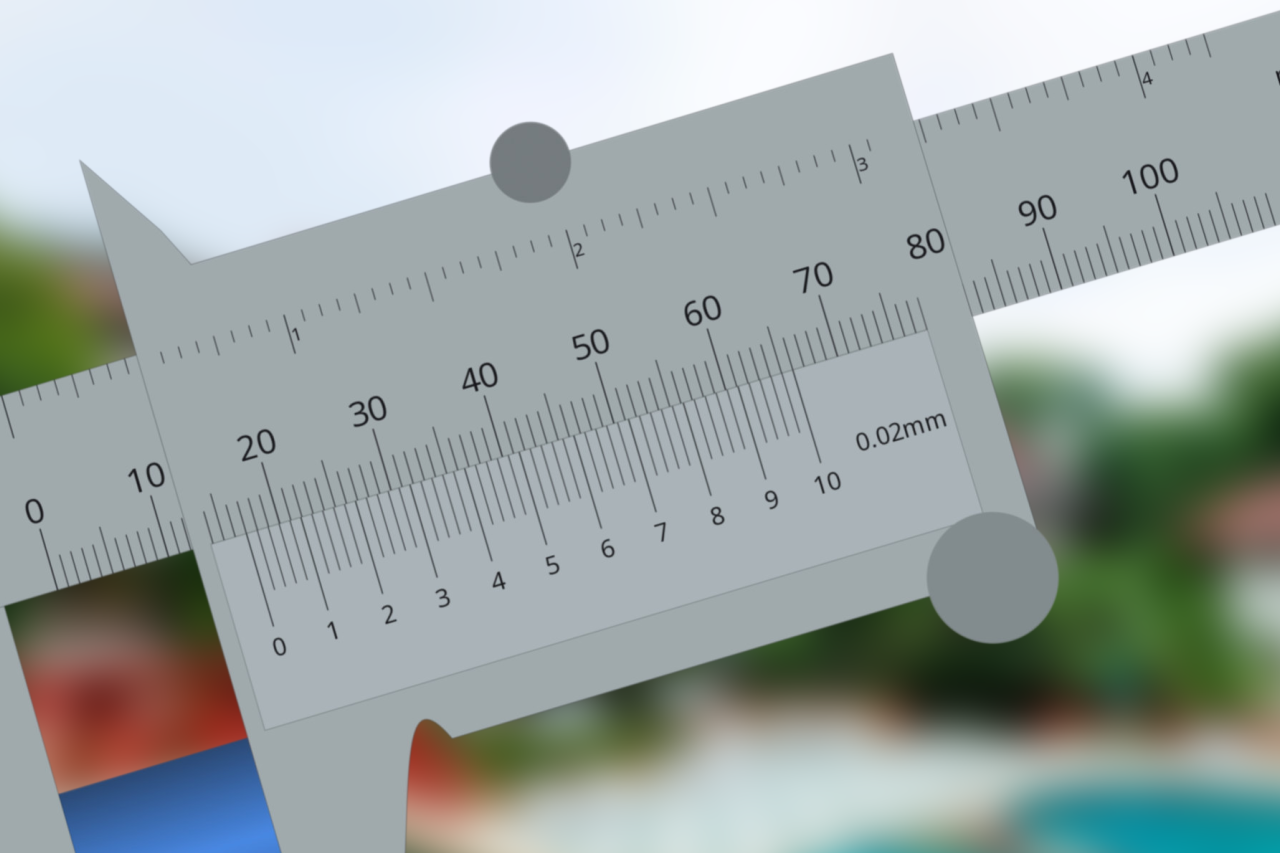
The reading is 17.0mm
